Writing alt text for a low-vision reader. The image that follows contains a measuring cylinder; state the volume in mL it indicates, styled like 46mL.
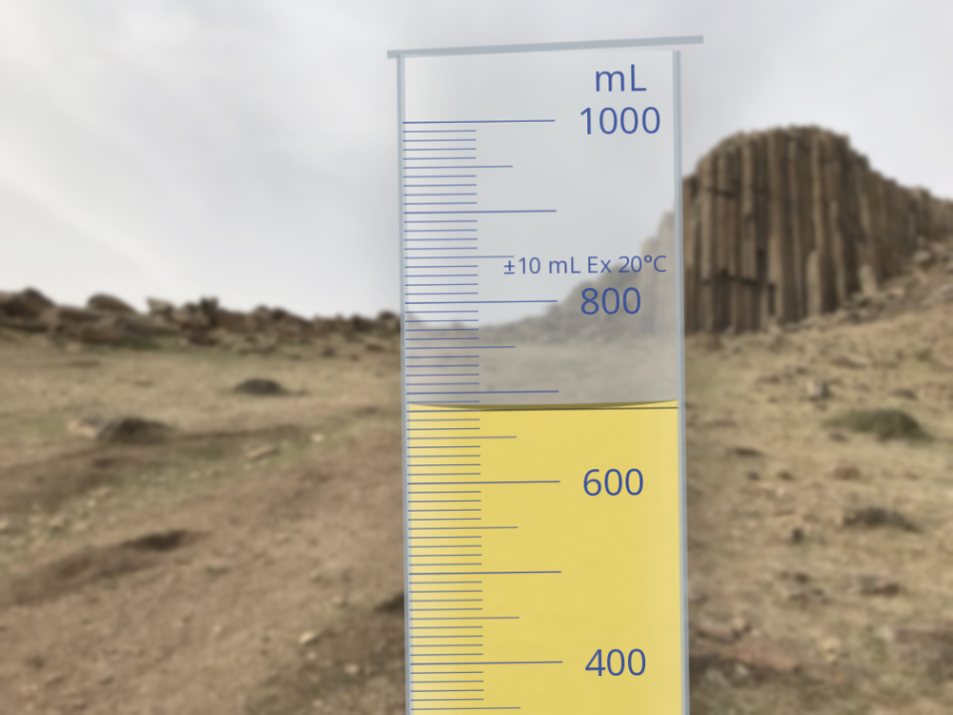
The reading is 680mL
